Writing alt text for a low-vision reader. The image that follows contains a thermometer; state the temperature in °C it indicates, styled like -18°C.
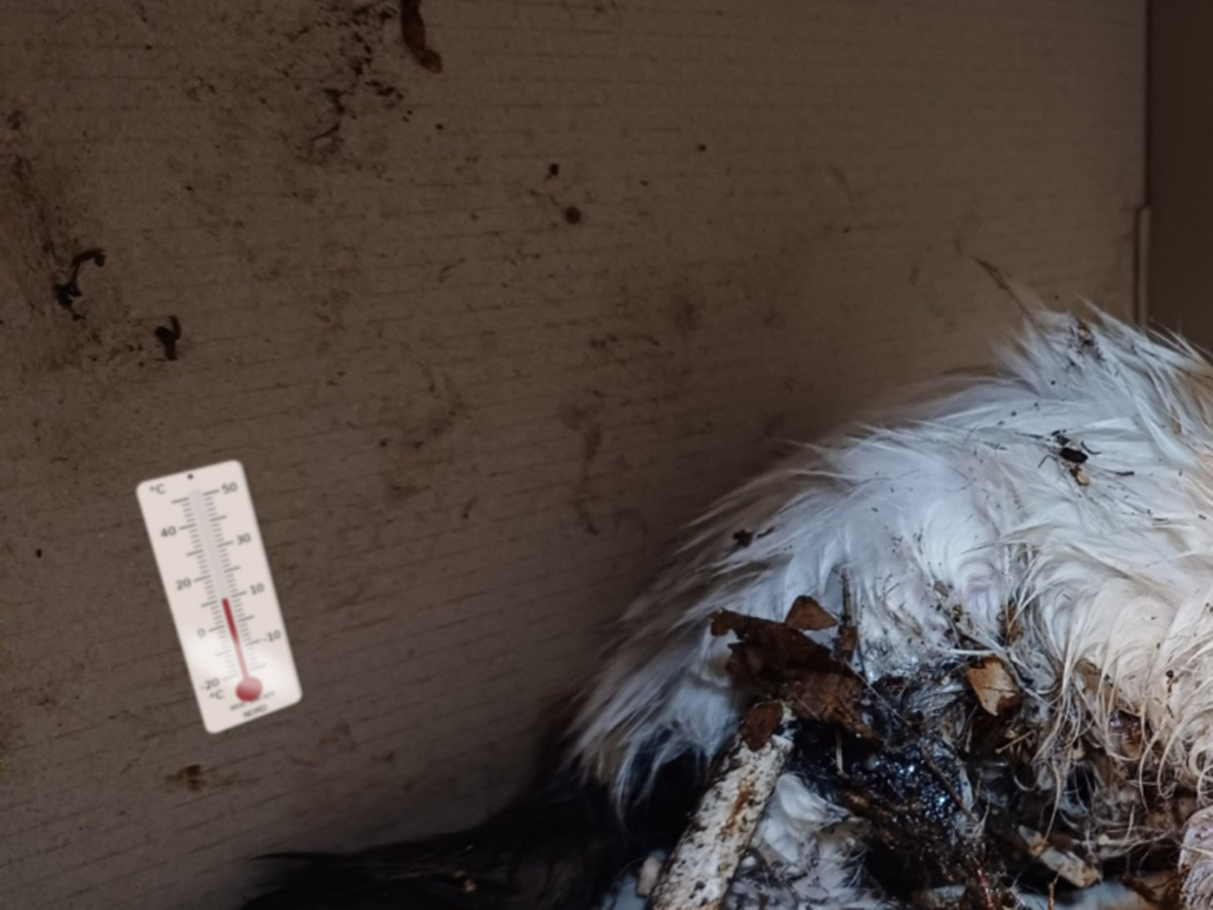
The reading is 10°C
